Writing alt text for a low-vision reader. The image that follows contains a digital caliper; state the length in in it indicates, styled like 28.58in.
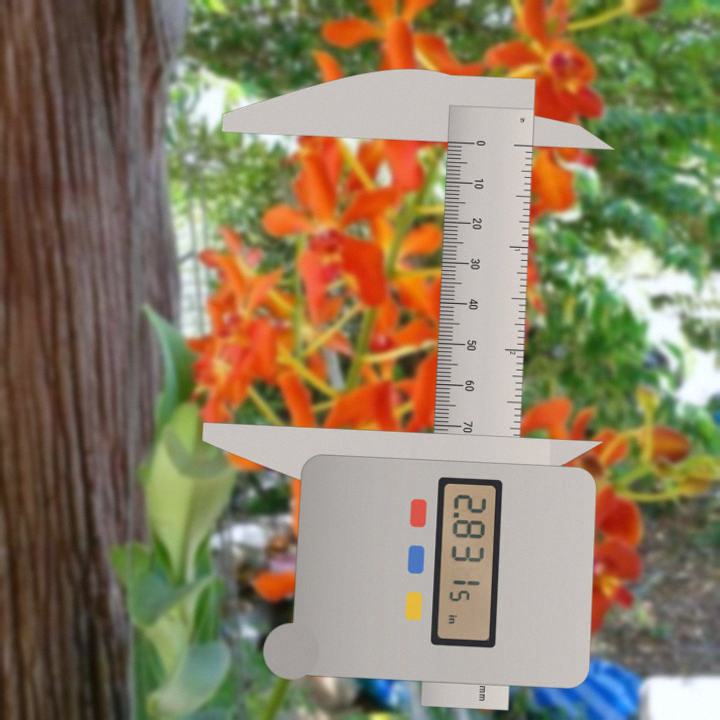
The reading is 2.8315in
